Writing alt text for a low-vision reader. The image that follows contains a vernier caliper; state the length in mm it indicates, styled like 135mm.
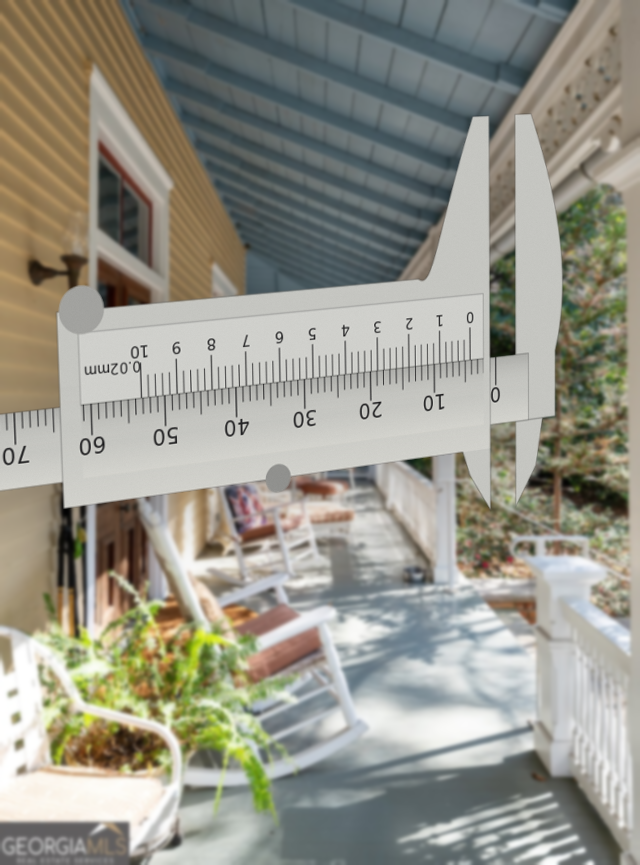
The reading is 4.2mm
